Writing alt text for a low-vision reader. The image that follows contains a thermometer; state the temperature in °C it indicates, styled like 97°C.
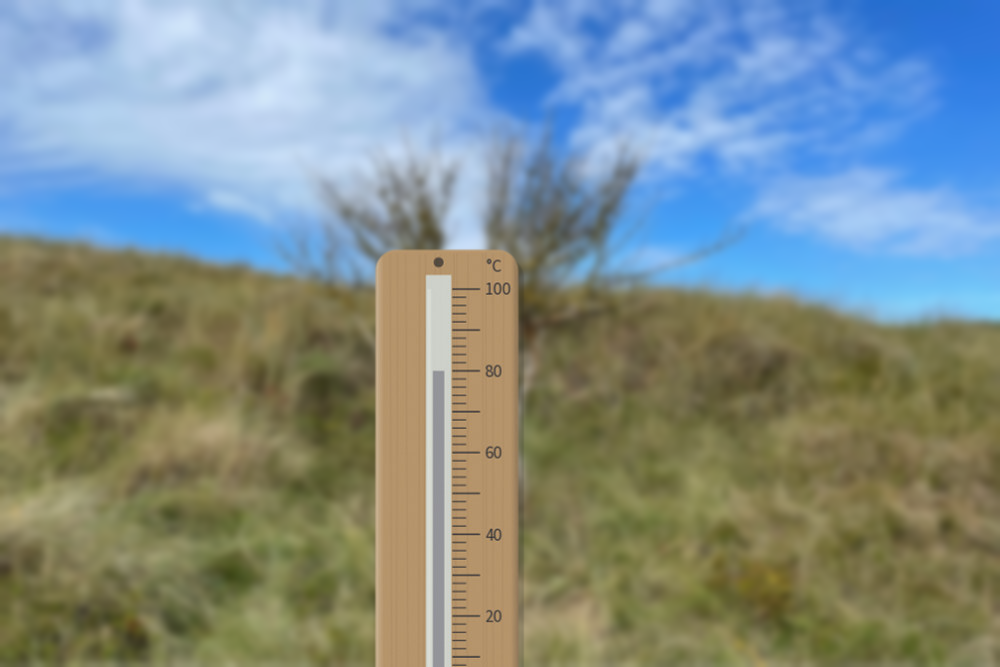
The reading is 80°C
